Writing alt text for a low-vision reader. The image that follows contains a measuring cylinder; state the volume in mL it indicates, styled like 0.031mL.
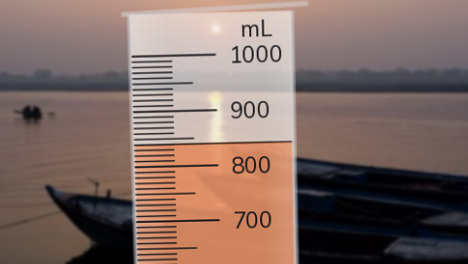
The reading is 840mL
